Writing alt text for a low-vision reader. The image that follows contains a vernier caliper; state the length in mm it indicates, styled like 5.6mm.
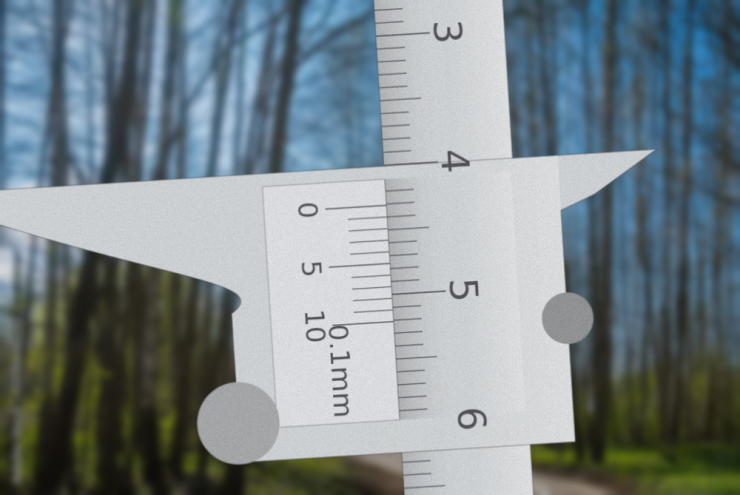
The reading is 43.1mm
